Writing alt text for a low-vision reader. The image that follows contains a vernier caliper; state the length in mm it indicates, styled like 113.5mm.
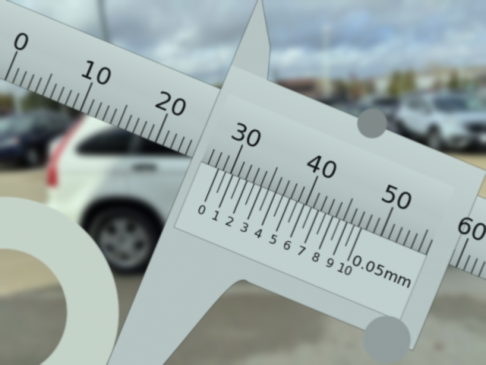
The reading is 28.4mm
